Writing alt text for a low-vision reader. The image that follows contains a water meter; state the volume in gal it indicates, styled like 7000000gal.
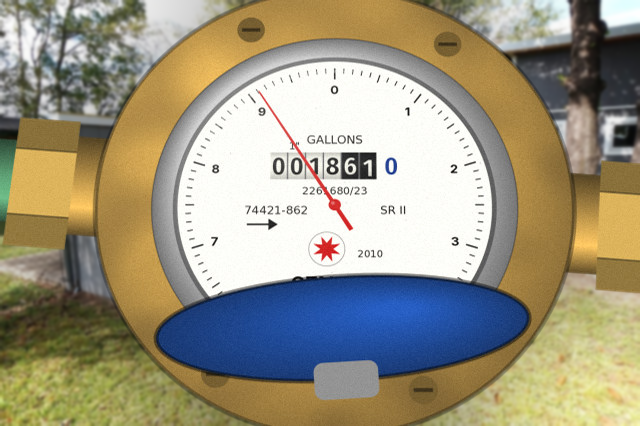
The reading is 18609.1gal
